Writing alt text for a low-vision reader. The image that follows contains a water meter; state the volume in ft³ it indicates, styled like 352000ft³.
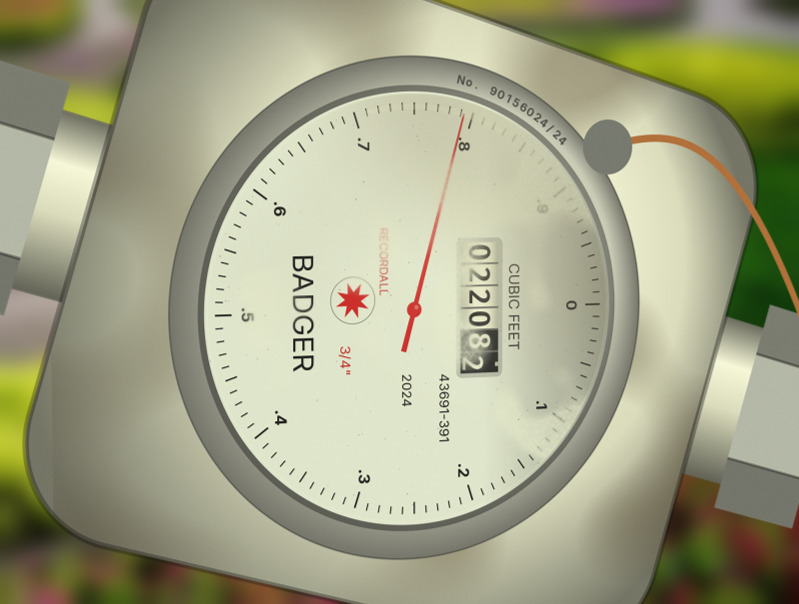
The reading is 22081.79ft³
